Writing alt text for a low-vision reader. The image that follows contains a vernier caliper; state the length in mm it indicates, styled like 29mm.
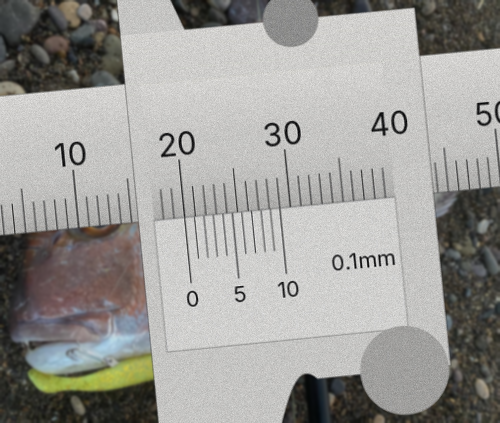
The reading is 20.0mm
